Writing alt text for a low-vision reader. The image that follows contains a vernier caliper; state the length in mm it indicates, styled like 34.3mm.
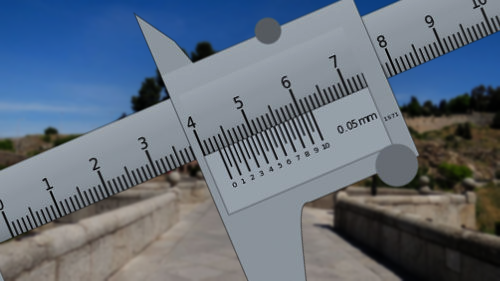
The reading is 43.0mm
